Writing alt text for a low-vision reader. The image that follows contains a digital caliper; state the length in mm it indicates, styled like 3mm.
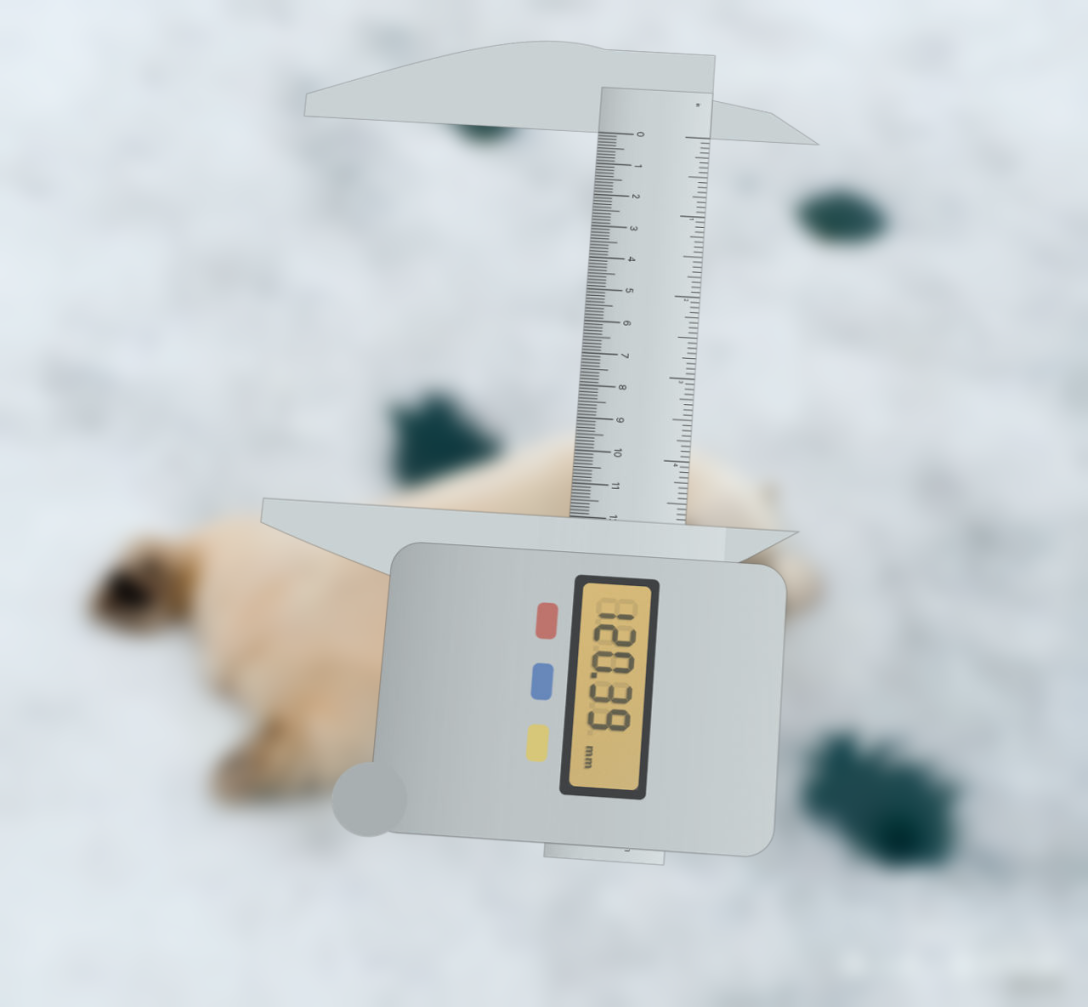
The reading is 120.39mm
